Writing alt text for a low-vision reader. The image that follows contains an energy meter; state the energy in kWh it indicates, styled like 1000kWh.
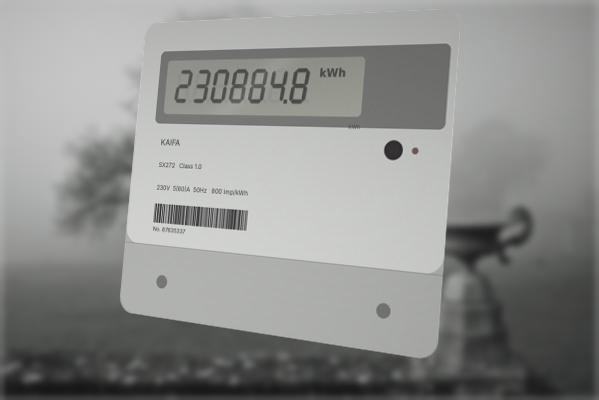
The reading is 230884.8kWh
